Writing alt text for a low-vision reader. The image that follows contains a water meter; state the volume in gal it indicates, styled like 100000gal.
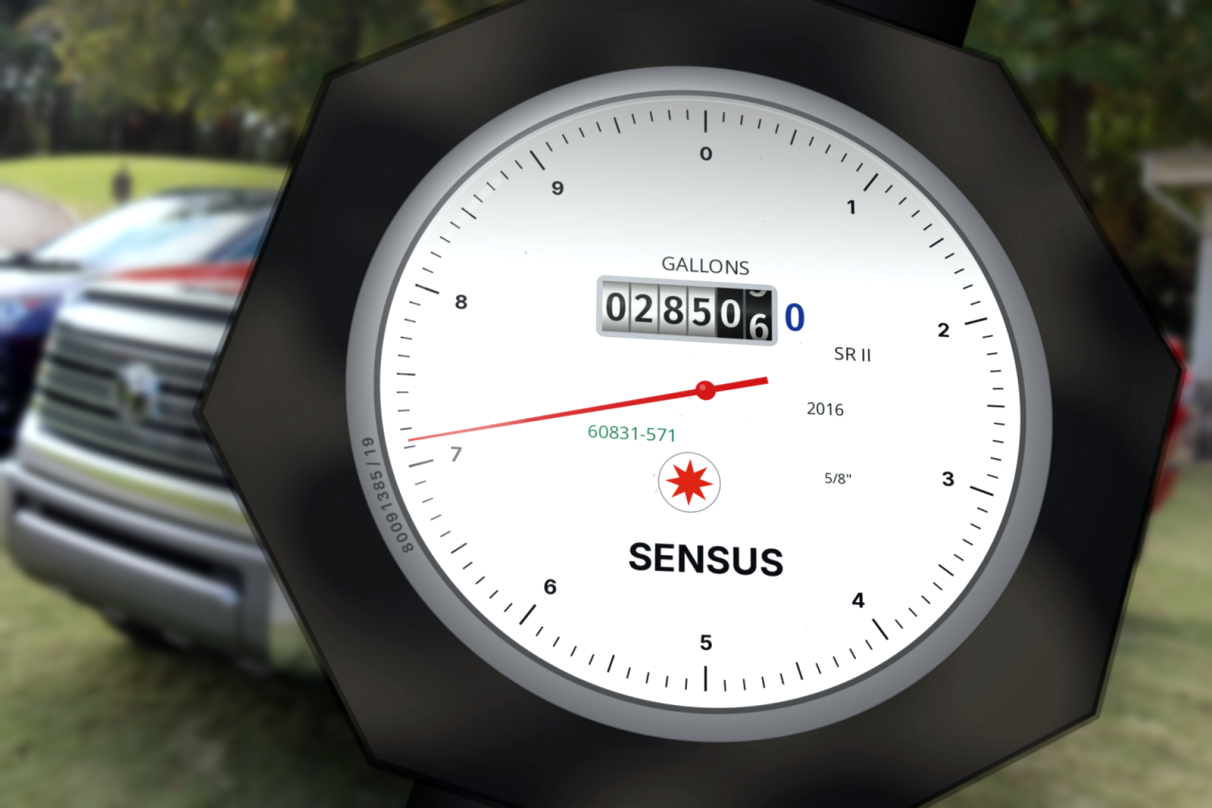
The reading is 285057.1gal
